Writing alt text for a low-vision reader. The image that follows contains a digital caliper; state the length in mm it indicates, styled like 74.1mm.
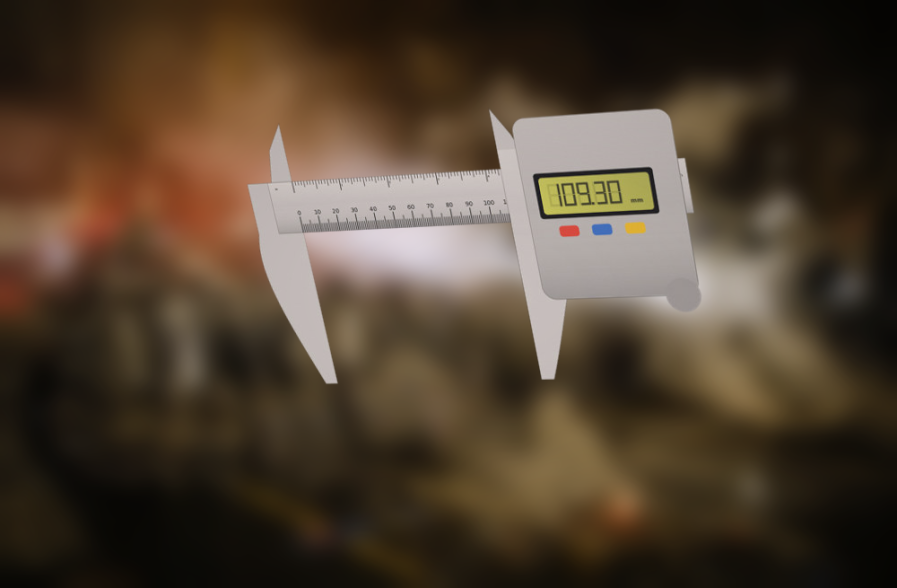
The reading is 109.30mm
